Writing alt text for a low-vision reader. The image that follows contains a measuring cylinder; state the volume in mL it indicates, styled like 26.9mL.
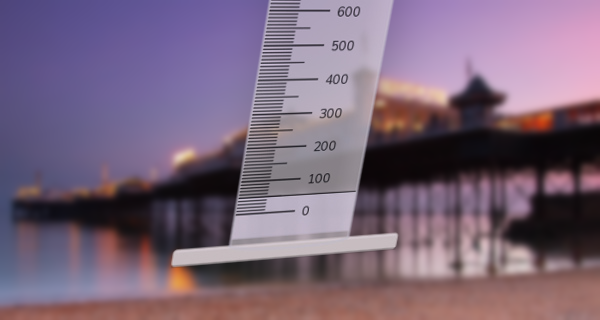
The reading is 50mL
